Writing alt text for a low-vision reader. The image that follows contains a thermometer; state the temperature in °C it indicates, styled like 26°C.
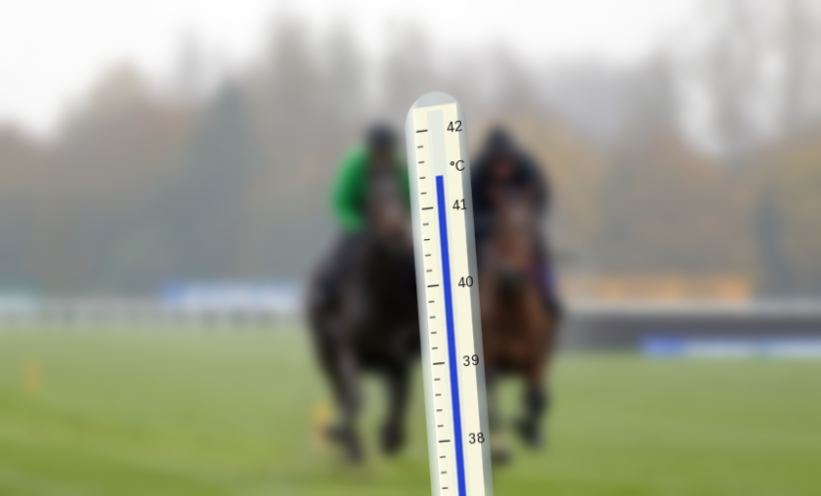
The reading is 41.4°C
